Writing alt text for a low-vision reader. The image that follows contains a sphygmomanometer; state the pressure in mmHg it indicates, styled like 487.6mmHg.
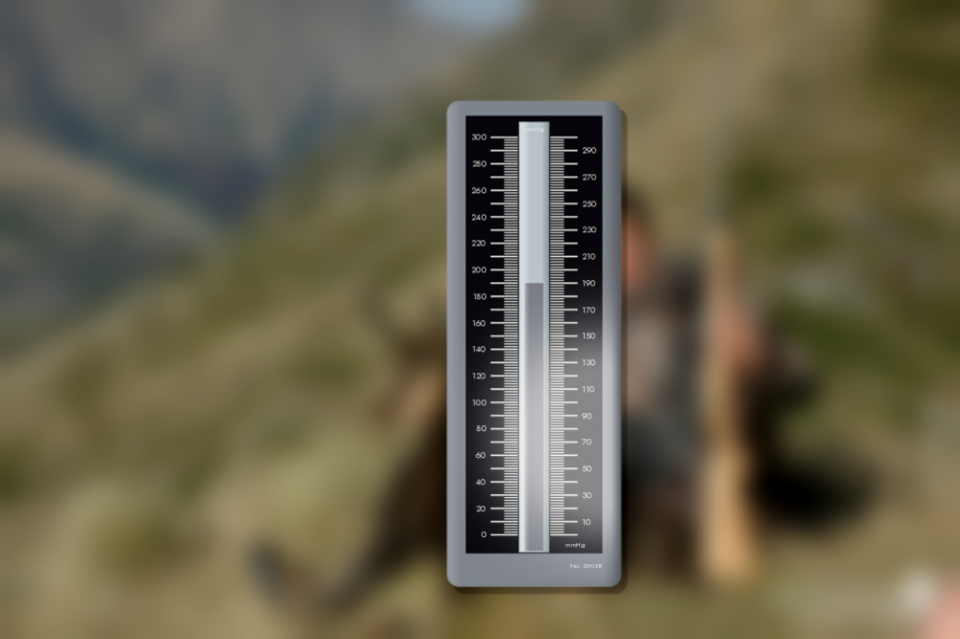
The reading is 190mmHg
